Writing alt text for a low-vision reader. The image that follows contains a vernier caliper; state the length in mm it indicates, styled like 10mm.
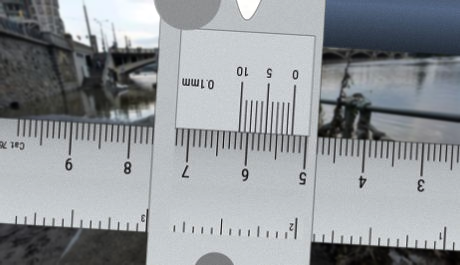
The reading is 52.4mm
